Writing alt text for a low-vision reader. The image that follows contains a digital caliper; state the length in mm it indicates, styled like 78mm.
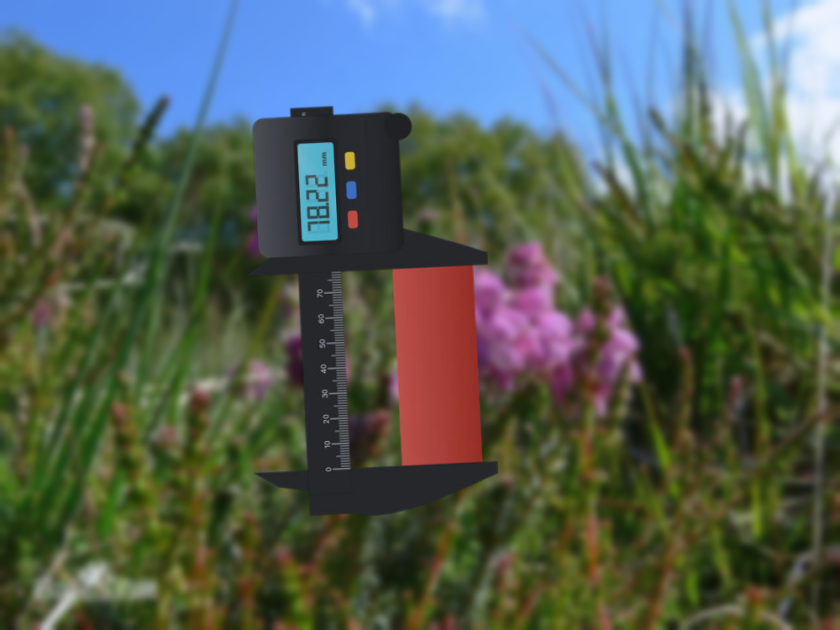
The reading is 78.22mm
